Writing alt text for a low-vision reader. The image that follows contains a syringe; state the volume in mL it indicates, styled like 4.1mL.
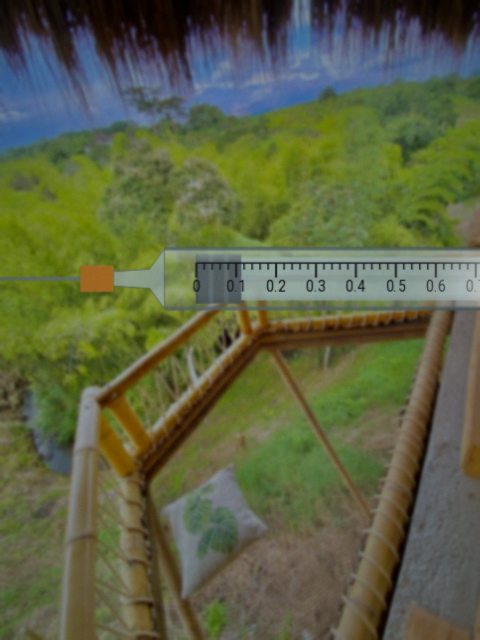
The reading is 0mL
